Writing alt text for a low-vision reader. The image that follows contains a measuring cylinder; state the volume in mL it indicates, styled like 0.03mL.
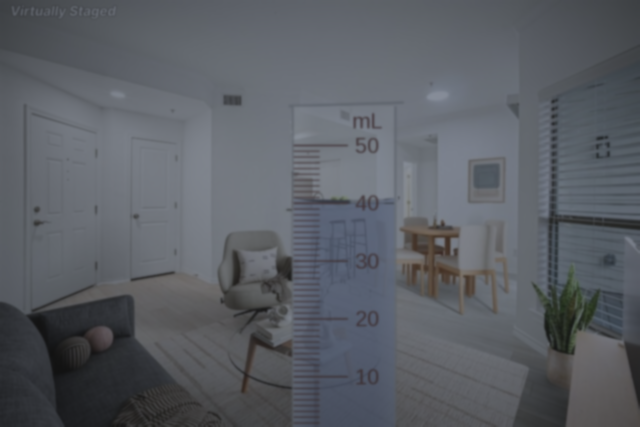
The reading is 40mL
